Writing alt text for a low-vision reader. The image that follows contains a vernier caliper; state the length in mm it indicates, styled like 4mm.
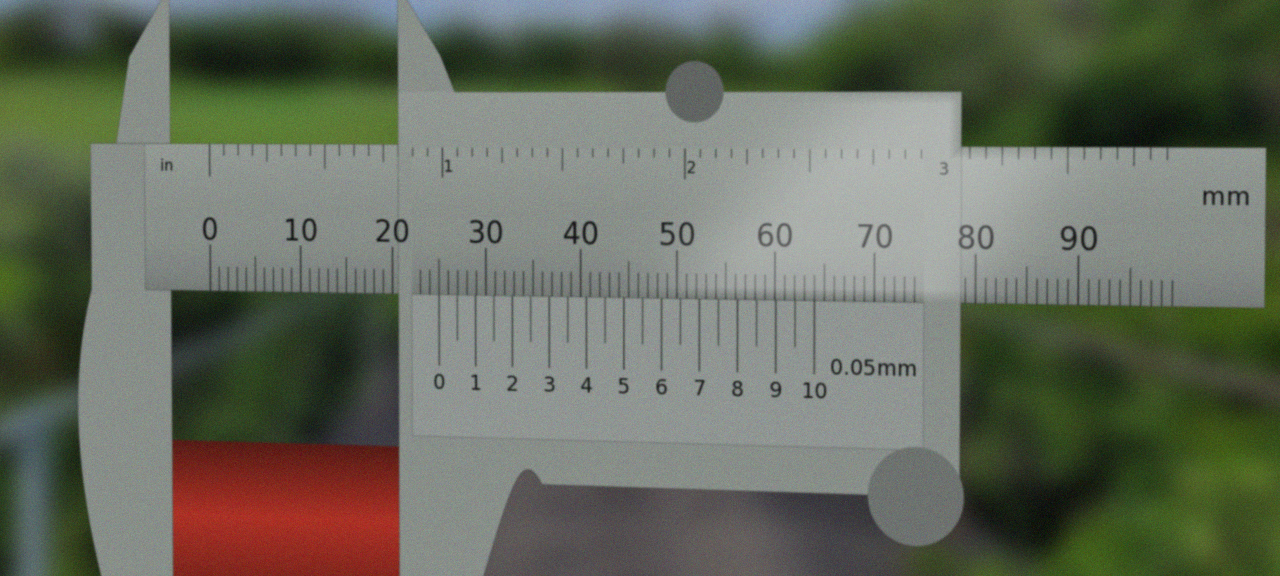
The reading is 25.0mm
